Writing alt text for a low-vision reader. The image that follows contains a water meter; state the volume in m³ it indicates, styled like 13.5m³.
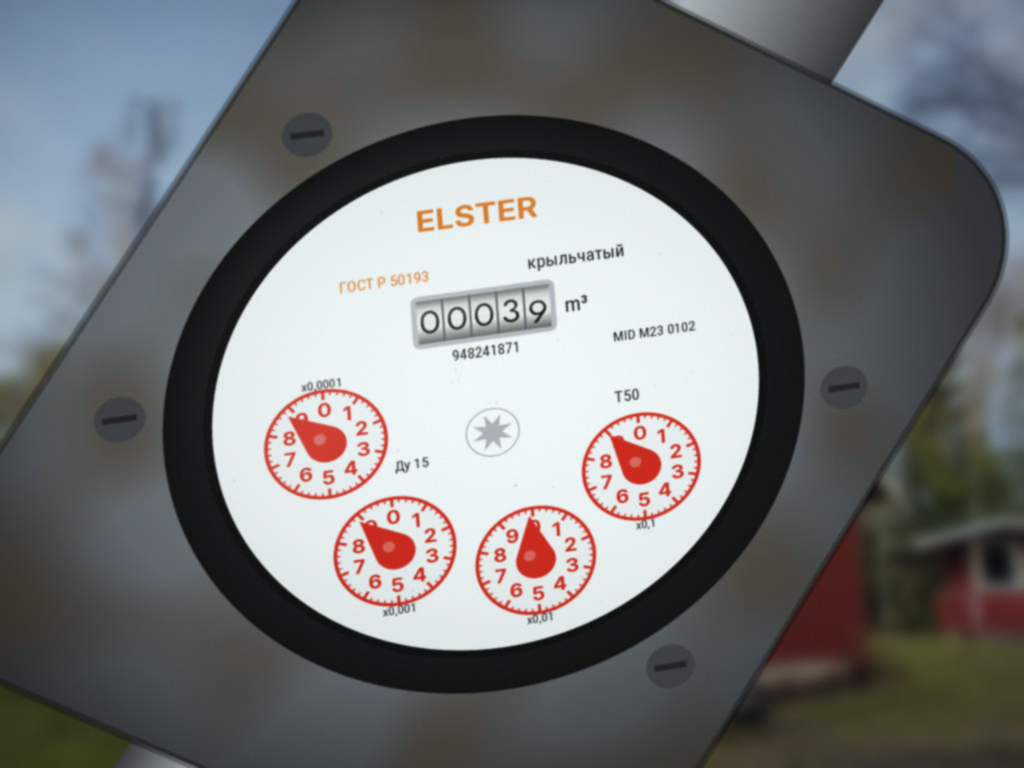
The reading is 38.8988m³
